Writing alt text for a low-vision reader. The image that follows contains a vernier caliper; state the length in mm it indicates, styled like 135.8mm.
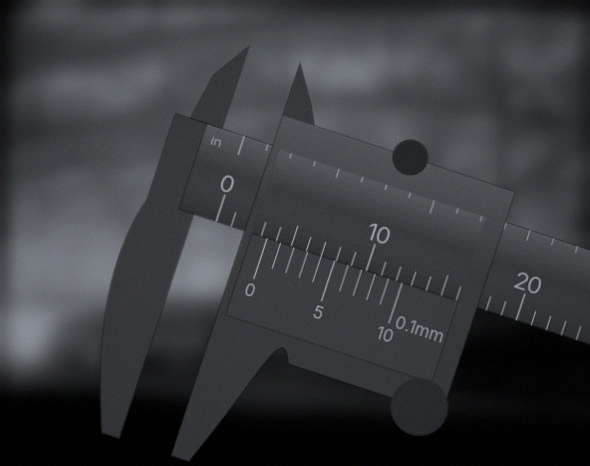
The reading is 3.4mm
